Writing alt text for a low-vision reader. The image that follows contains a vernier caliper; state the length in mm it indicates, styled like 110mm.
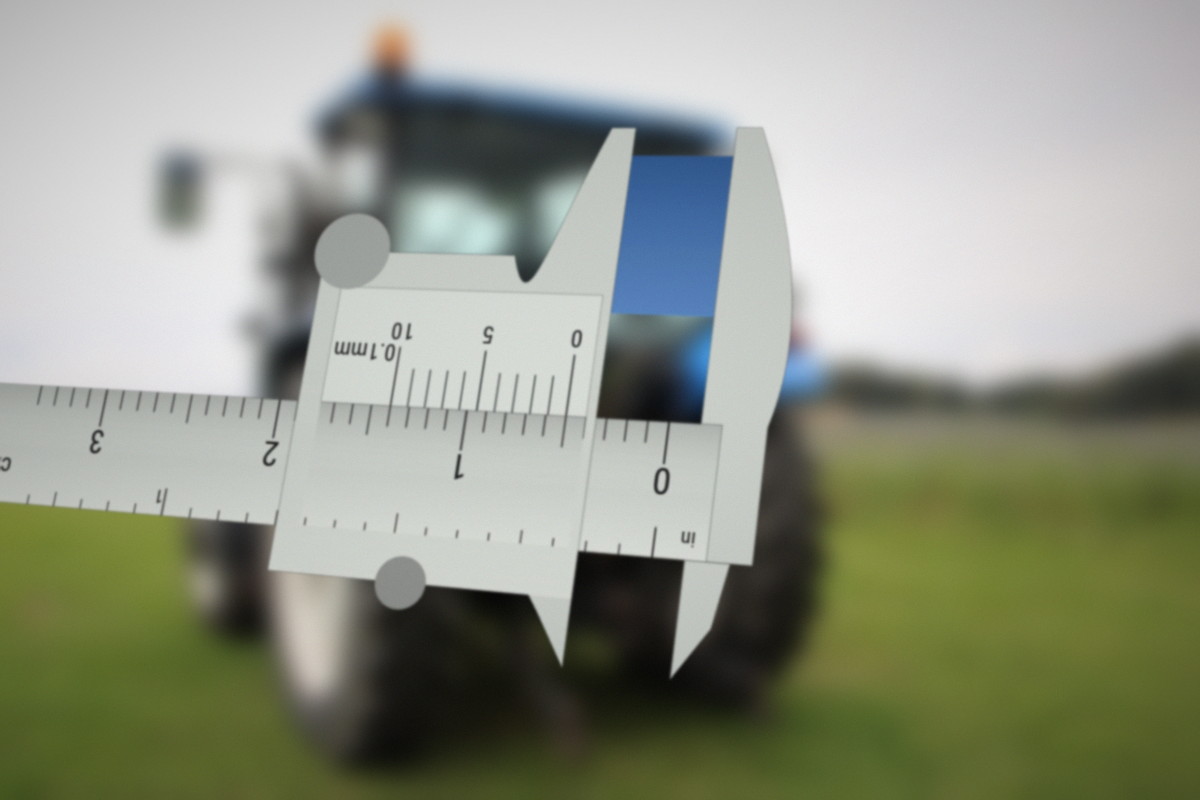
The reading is 5.0mm
